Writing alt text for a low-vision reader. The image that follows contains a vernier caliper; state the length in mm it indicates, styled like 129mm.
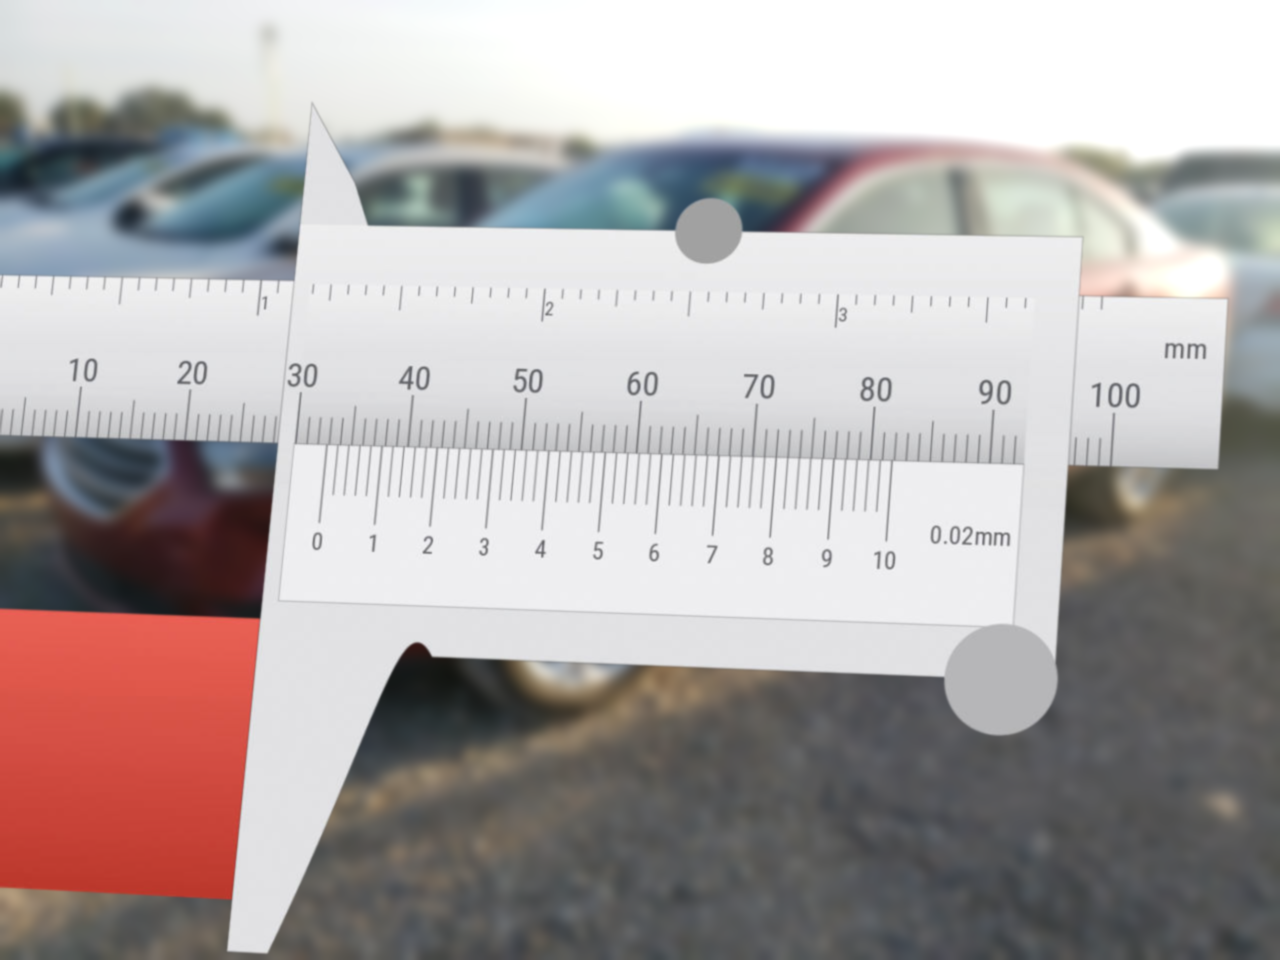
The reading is 32.8mm
